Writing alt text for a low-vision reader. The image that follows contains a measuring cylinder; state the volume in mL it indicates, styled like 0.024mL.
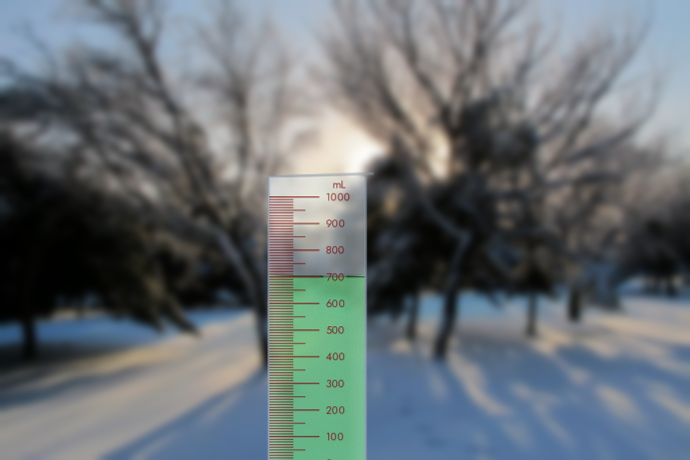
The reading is 700mL
